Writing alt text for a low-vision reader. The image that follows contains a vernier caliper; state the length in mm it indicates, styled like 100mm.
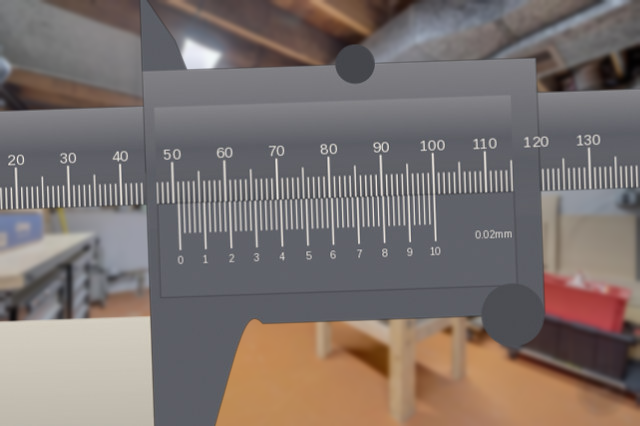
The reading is 51.0mm
